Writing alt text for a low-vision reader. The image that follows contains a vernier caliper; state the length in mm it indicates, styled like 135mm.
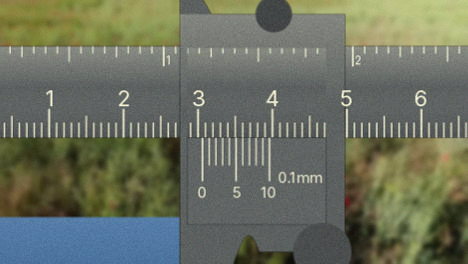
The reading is 30.6mm
